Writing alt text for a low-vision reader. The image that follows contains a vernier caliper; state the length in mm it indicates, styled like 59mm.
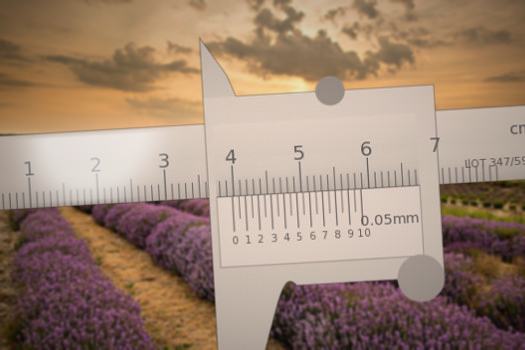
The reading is 39.8mm
